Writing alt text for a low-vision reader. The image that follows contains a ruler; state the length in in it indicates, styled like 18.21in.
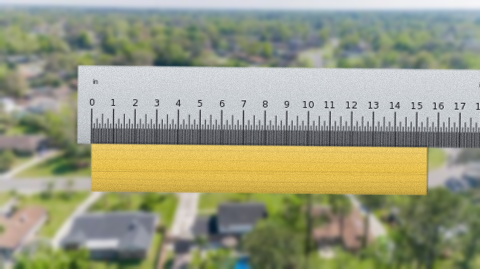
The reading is 15.5in
